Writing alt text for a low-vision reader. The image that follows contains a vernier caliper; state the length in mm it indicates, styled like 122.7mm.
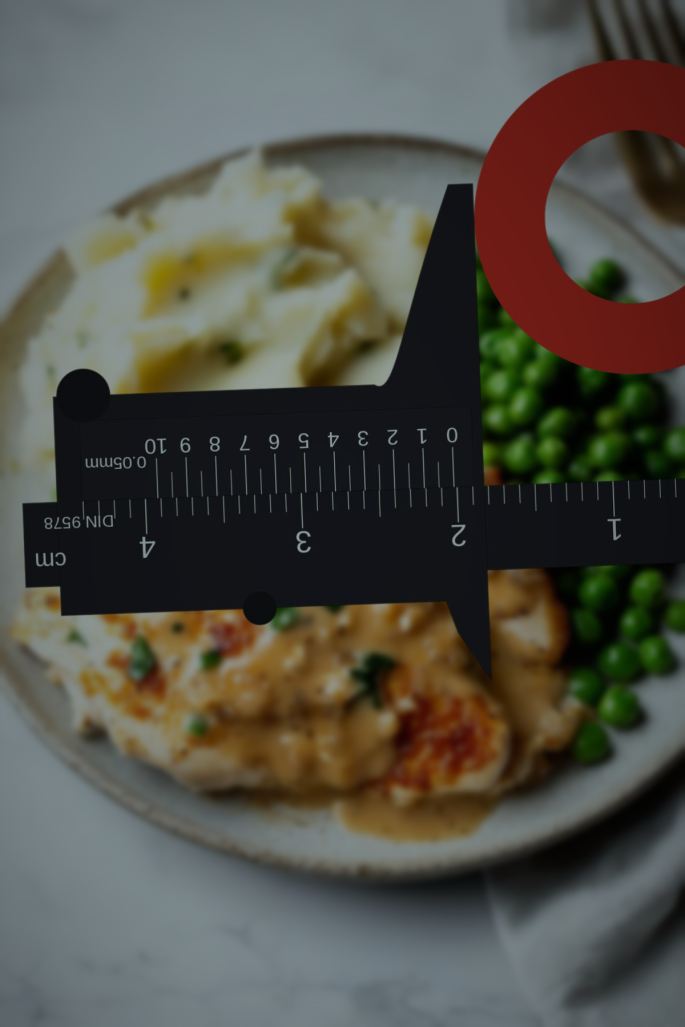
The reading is 20.2mm
